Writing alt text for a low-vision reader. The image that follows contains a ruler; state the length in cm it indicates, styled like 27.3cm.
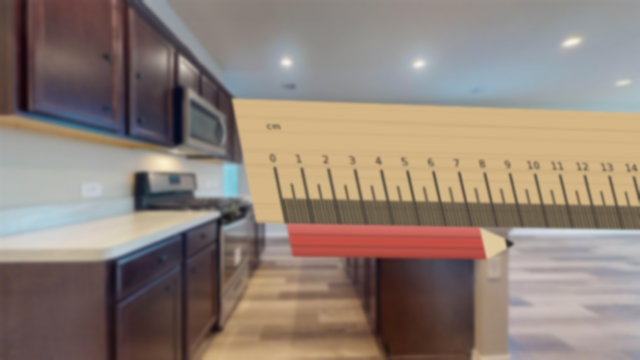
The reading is 8.5cm
